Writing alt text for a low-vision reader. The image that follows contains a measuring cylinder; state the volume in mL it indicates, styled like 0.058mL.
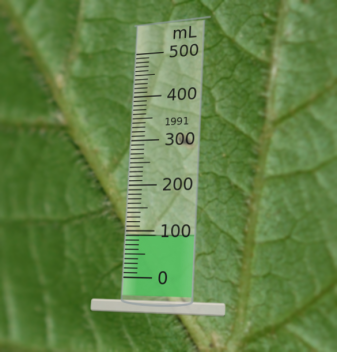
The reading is 90mL
